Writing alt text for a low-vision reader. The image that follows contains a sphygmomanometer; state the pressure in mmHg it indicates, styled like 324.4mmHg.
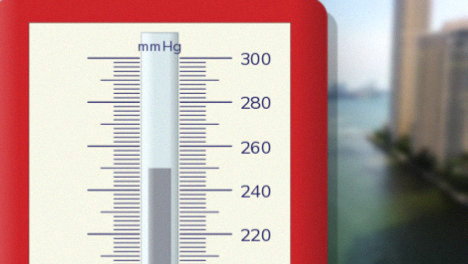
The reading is 250mmHg
